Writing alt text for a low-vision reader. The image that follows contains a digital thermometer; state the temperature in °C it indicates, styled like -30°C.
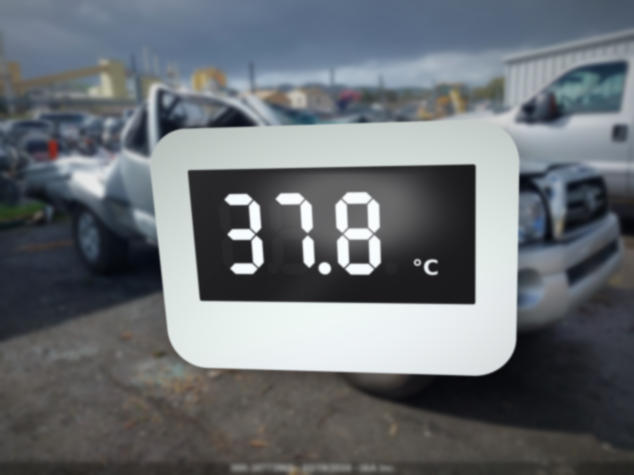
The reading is 37.8°C
